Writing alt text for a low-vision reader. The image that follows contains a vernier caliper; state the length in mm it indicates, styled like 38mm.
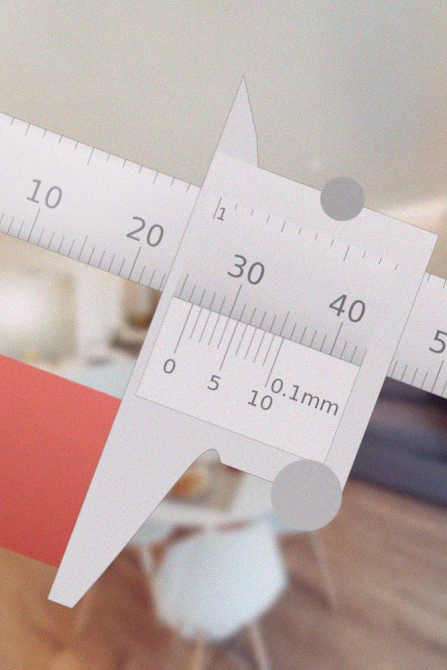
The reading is 26.4mm
